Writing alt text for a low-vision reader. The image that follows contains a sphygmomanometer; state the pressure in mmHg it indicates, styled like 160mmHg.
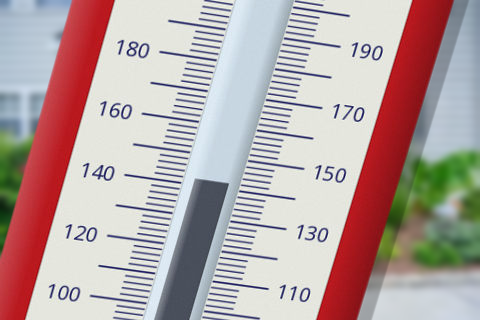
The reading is 142mmHg
